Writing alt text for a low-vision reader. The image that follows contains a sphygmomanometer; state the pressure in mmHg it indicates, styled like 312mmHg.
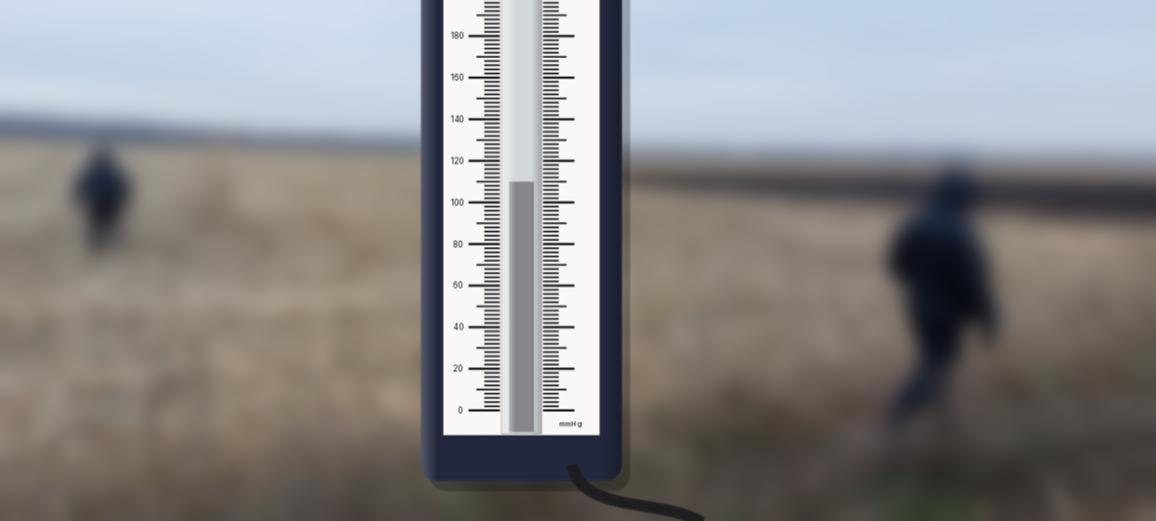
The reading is 110mmHg
